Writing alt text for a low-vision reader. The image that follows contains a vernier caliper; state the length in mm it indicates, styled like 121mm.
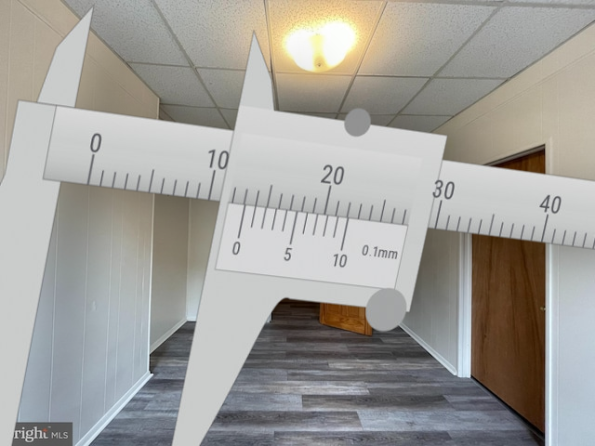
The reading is 13.1mm
